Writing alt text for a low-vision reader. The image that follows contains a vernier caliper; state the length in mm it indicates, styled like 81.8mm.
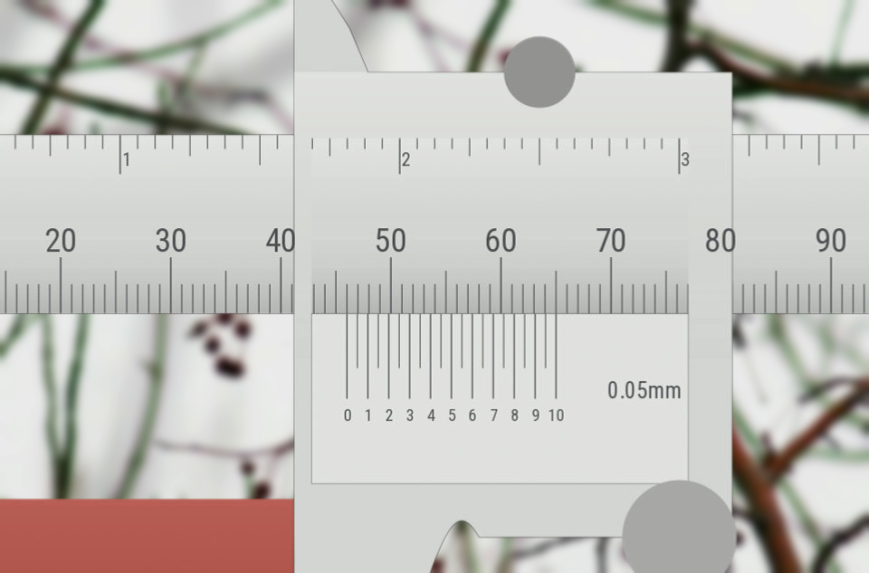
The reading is 46.0mm
